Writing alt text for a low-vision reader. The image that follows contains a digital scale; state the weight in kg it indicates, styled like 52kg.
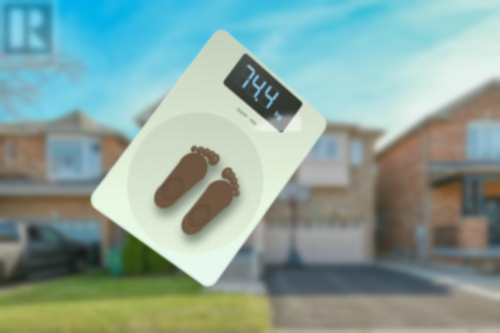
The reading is 74.4kg
